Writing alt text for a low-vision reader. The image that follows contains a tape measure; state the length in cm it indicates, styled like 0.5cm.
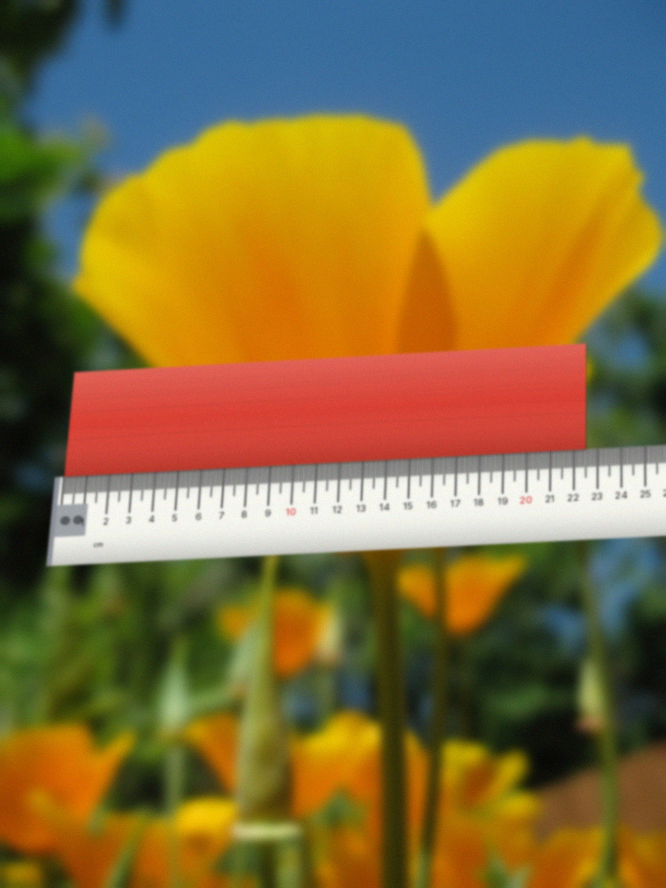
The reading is 22.5cm
